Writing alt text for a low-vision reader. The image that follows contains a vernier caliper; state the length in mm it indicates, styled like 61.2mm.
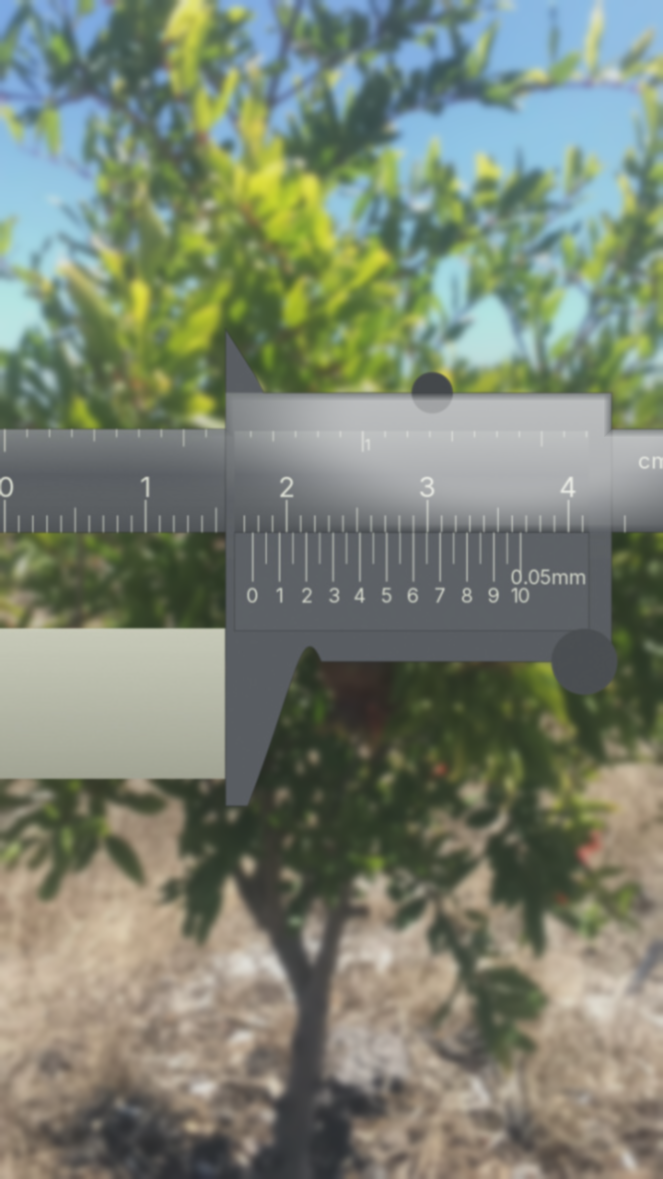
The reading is 17.6mm
